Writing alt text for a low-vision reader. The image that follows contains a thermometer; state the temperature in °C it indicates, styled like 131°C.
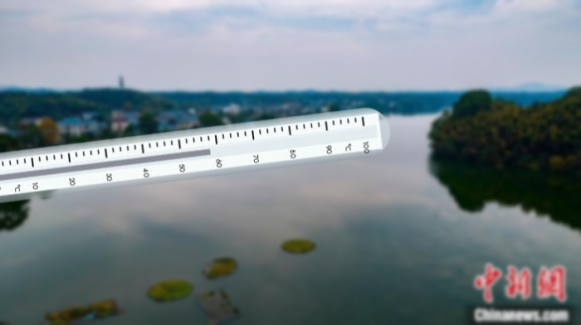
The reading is 58°C
